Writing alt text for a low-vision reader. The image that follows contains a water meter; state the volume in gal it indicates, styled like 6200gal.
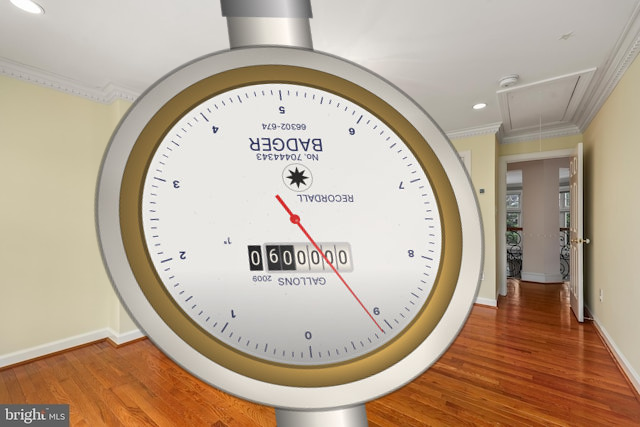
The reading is 89.1gal
